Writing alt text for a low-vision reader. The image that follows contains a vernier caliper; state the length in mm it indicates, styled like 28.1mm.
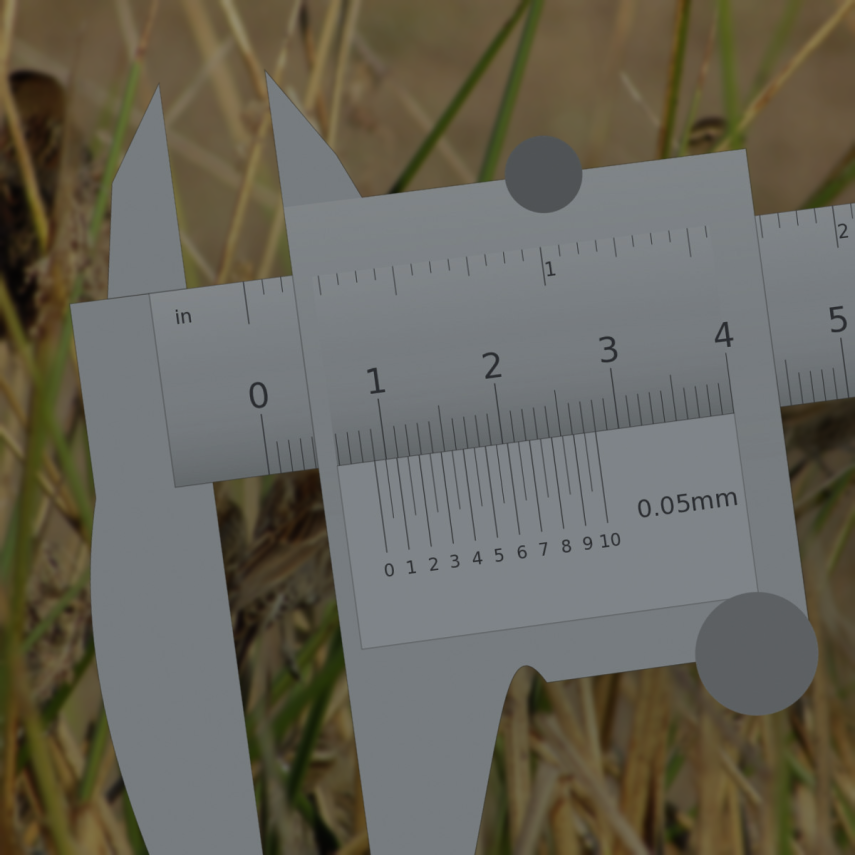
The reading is 9.0mm
